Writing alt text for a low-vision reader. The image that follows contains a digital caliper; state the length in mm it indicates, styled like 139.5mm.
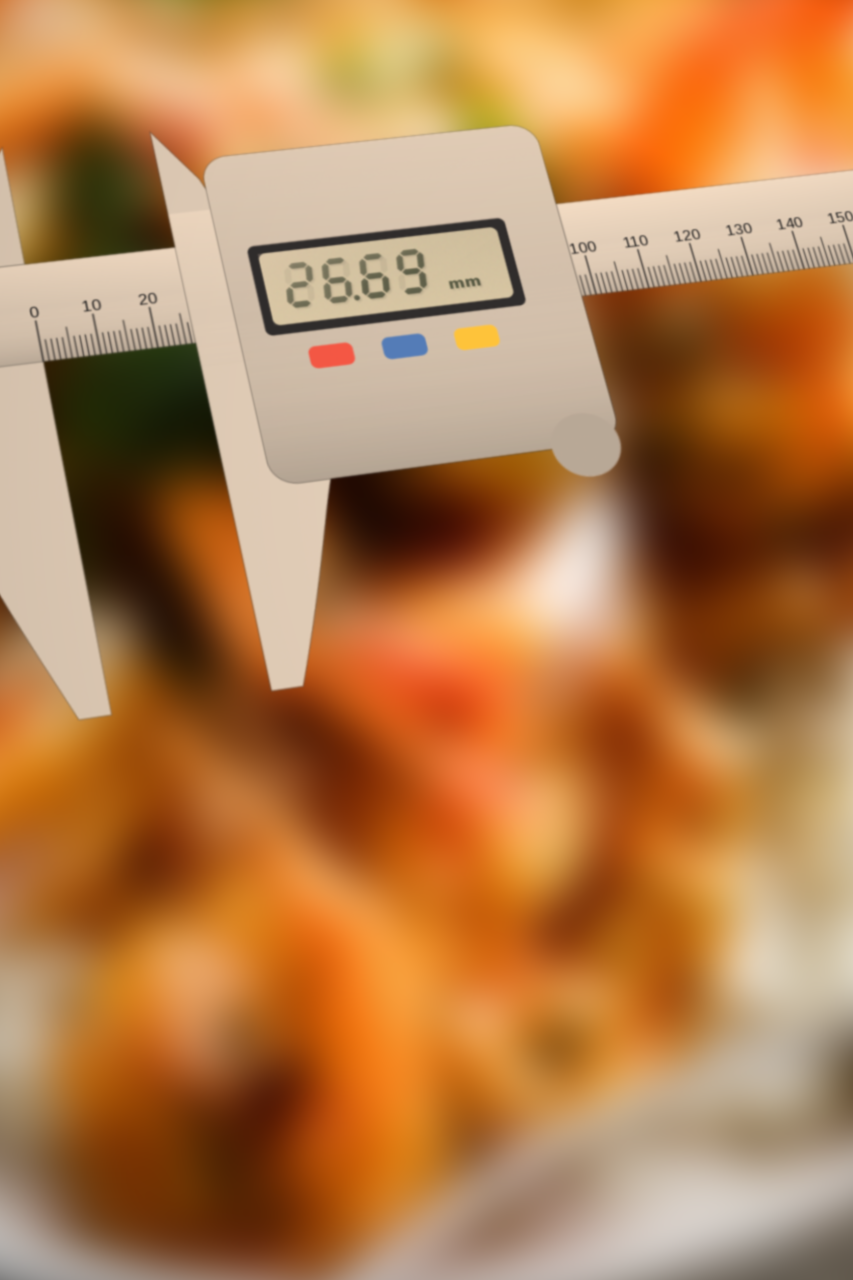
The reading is 26.69mm
